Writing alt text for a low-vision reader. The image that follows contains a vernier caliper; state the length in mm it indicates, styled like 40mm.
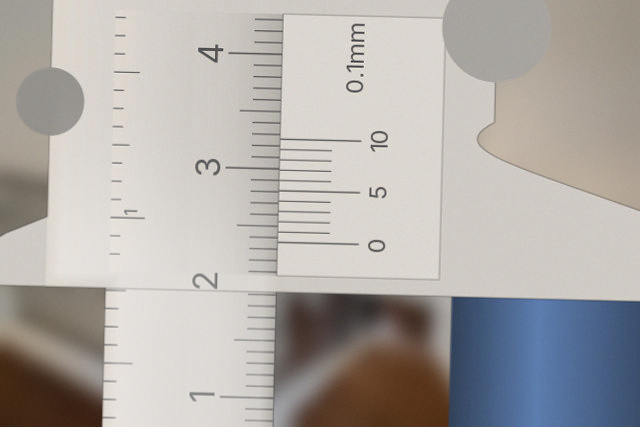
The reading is 23.6mm
